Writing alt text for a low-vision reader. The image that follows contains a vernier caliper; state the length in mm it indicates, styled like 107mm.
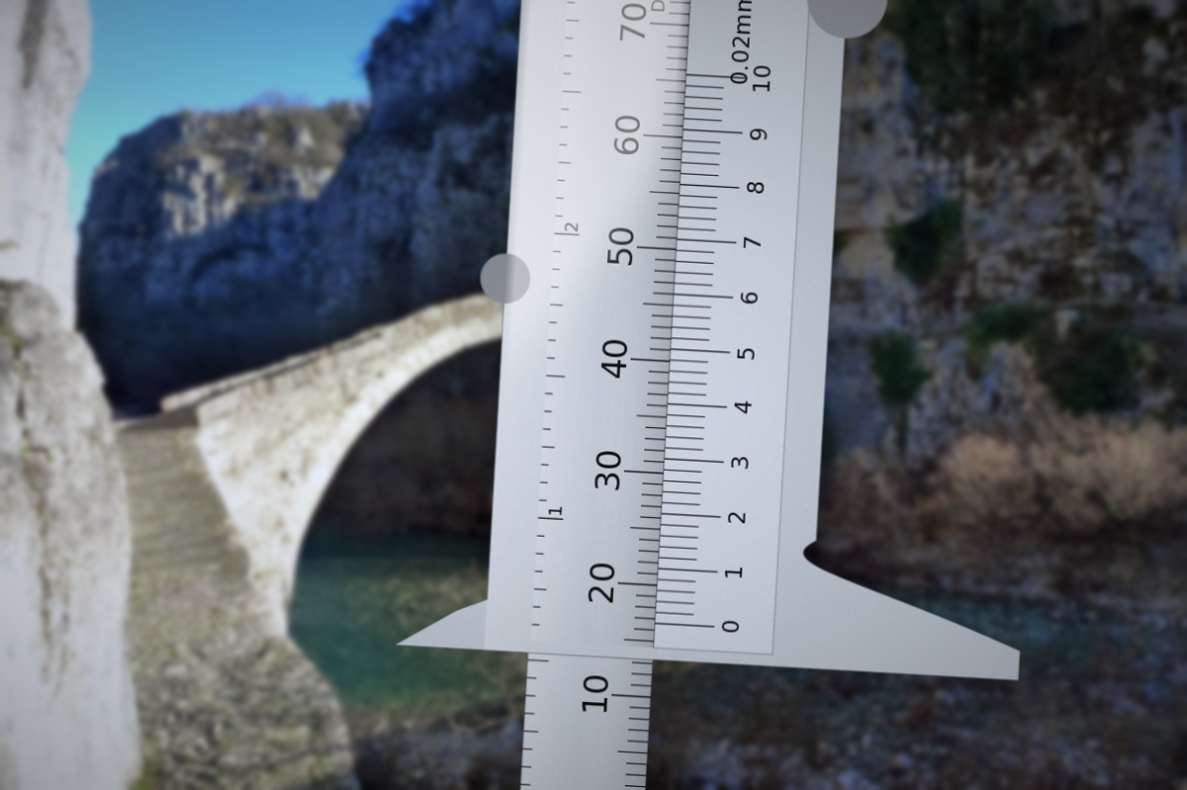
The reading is 16.6mm
